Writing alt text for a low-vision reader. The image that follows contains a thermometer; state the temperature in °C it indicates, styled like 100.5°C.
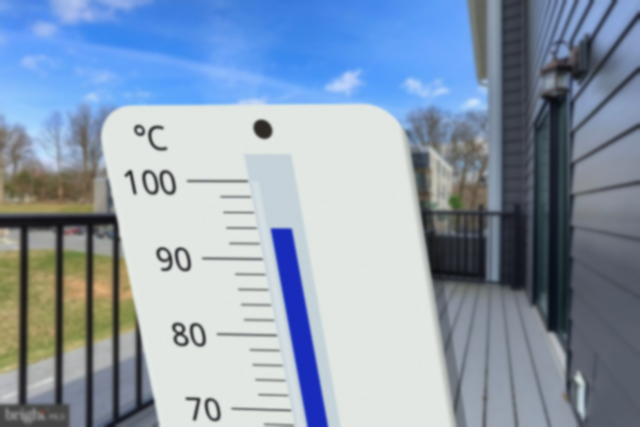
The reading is 94°C
